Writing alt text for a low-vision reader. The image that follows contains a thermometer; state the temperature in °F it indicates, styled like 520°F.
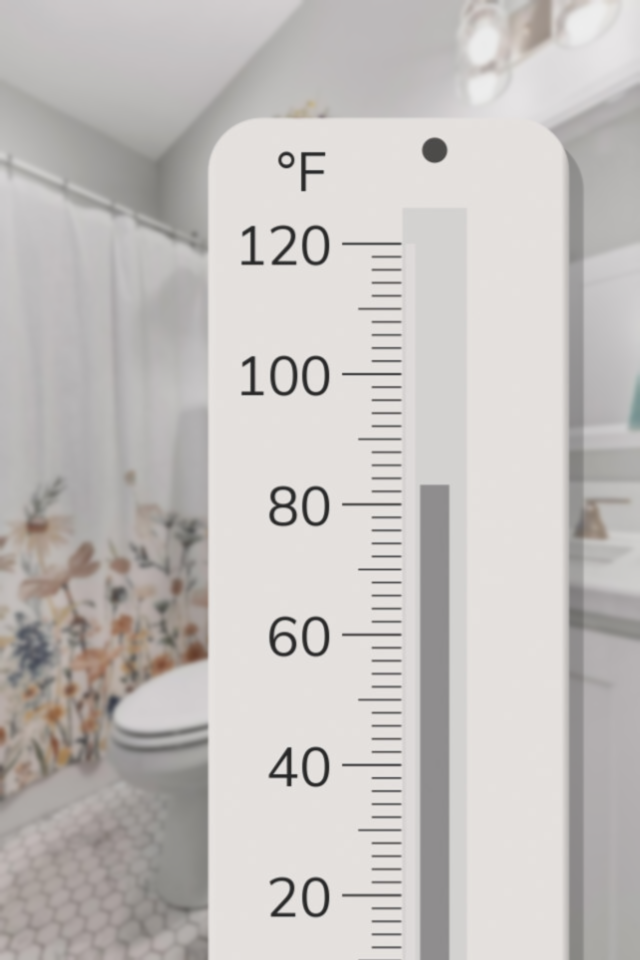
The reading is 83°F
